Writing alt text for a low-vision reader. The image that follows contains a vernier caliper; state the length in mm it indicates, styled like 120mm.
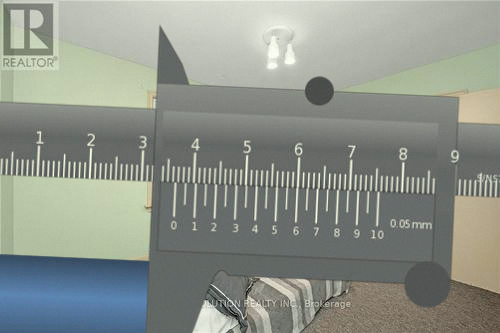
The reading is 36.5mm
